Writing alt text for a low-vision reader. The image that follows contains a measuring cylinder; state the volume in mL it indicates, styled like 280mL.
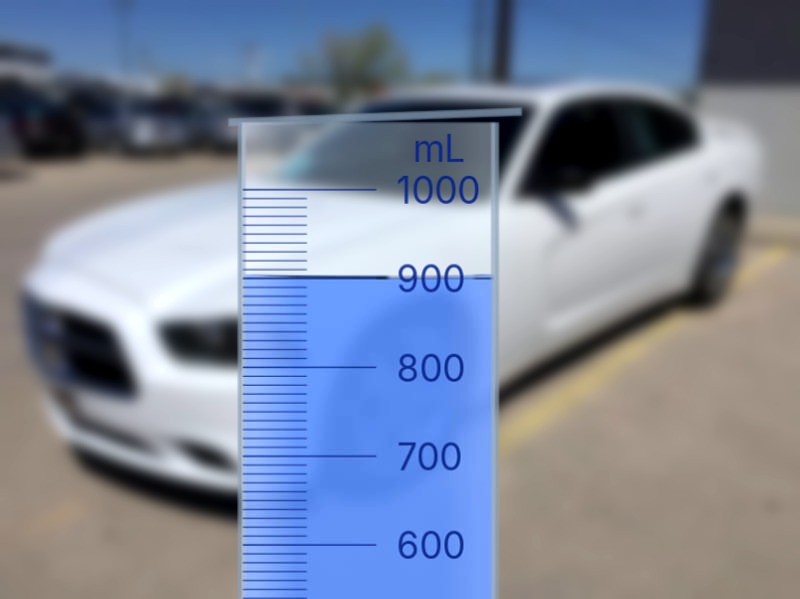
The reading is 900mL
